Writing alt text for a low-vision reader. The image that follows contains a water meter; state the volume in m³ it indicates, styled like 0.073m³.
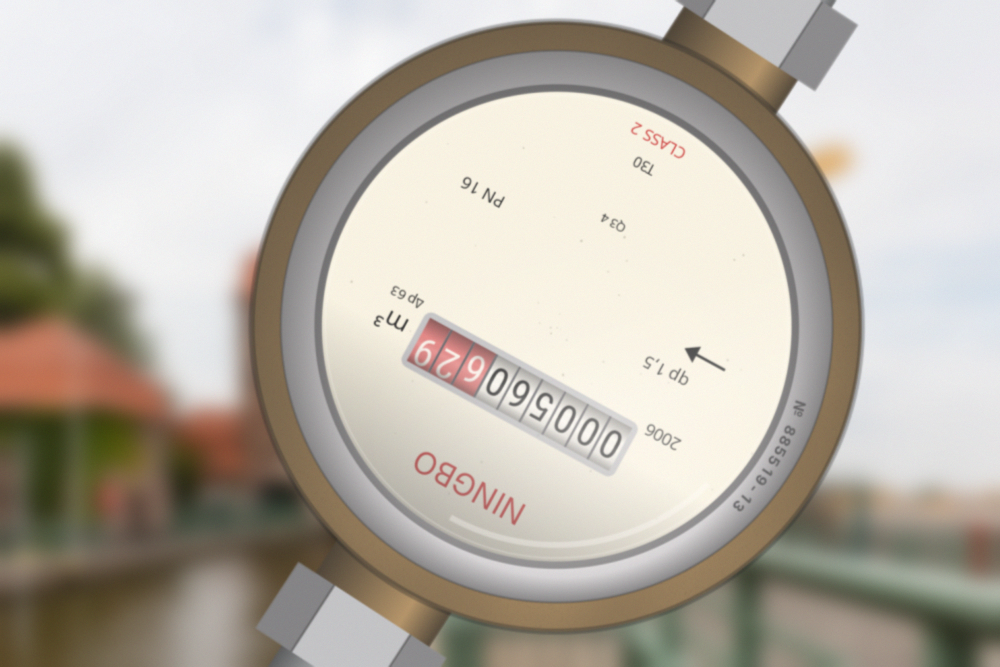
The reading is 560.629m³
